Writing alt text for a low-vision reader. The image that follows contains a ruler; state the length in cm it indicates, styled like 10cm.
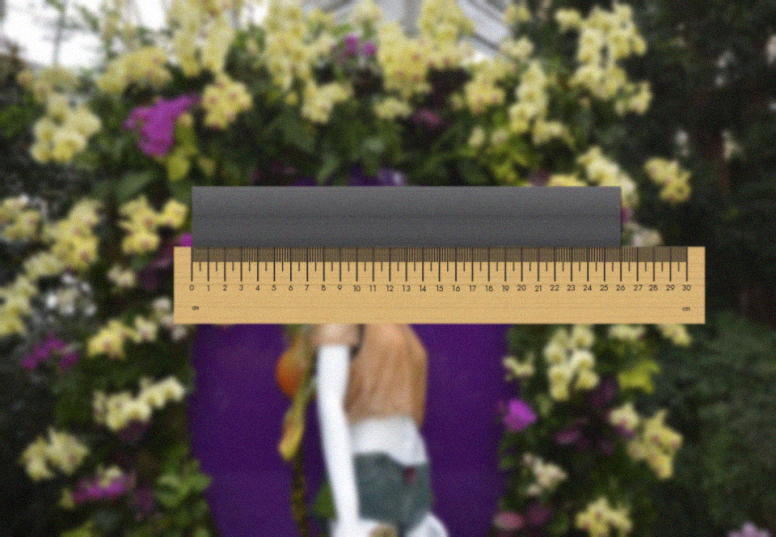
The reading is 26cm
